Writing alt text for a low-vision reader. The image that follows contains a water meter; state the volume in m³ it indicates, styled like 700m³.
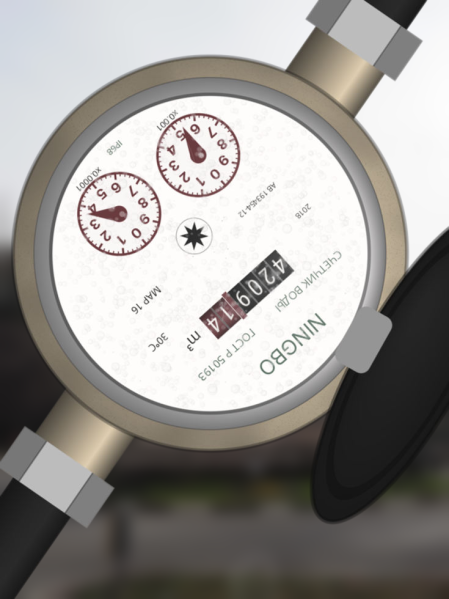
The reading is 4209.1453m³
